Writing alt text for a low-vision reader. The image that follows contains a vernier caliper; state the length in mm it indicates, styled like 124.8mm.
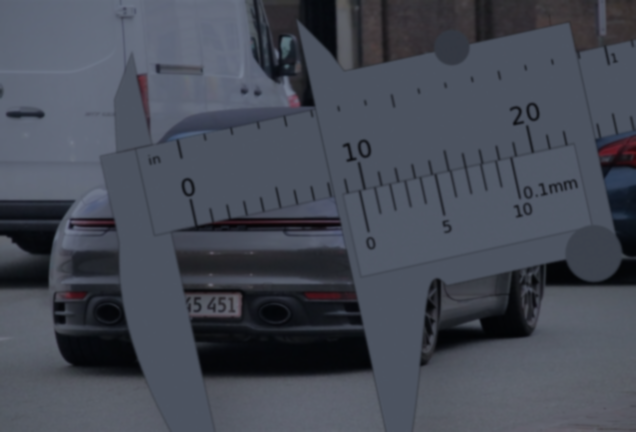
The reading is 9.7mm
